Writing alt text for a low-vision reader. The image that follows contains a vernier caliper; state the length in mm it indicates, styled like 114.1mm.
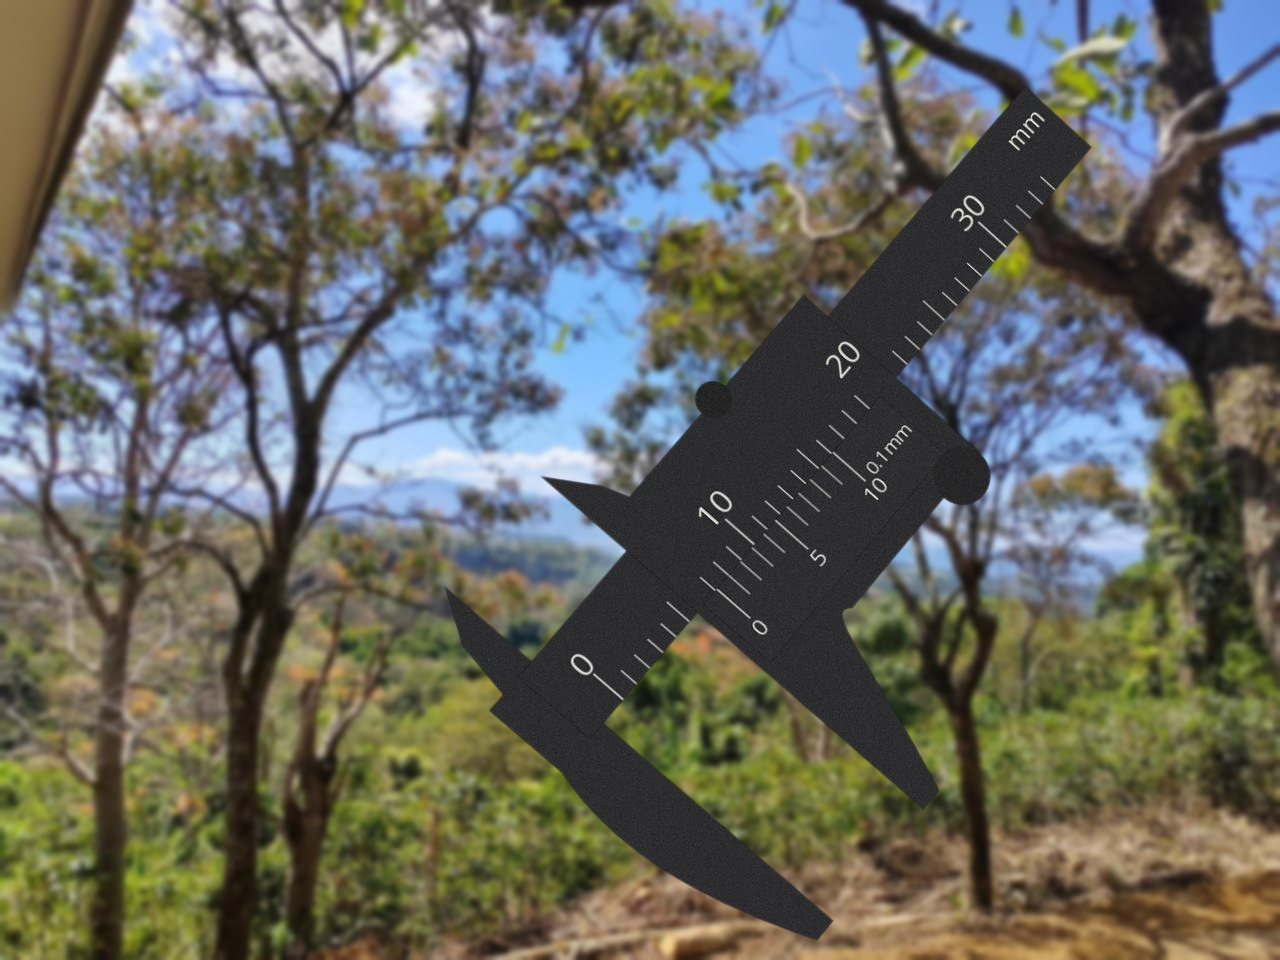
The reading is 7.1mm
